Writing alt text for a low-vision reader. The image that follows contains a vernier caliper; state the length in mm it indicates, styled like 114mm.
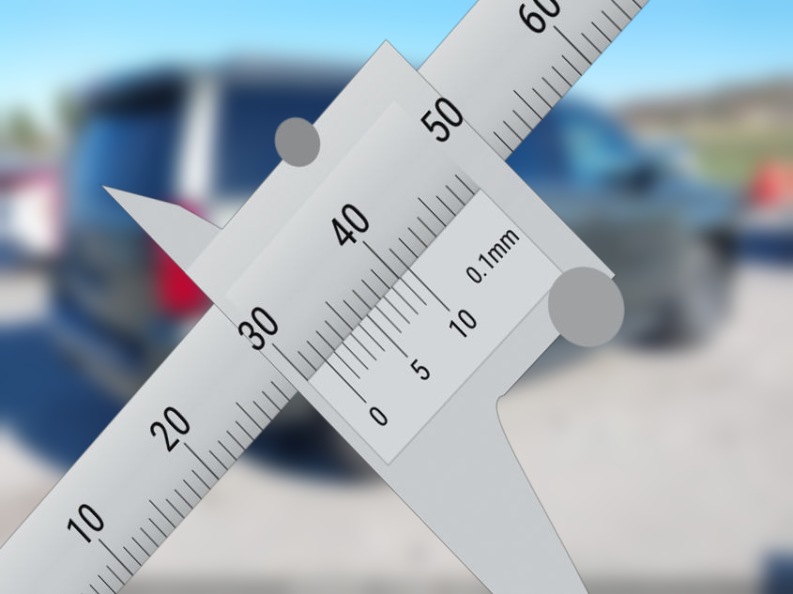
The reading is 32.0mm
